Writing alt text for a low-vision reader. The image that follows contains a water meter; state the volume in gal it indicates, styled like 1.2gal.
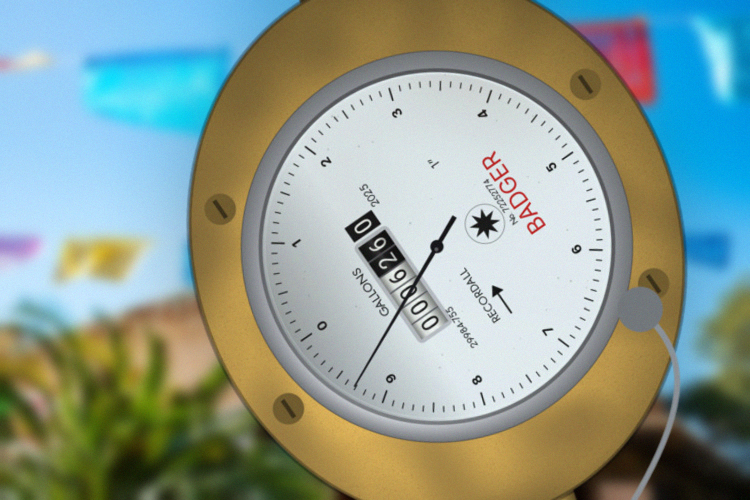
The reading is 6259.3gal
